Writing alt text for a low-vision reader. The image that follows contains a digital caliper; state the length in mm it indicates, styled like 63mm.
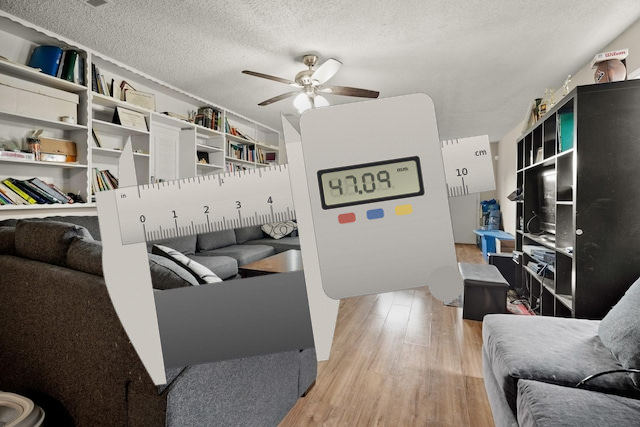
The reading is 47.09mm
